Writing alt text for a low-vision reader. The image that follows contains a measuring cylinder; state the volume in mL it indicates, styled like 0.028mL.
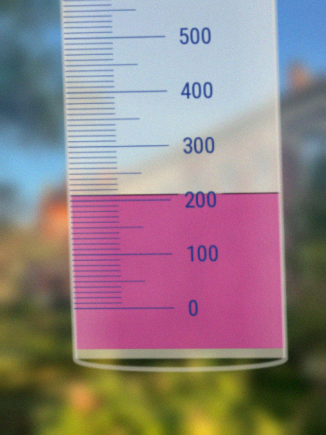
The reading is 210mL
